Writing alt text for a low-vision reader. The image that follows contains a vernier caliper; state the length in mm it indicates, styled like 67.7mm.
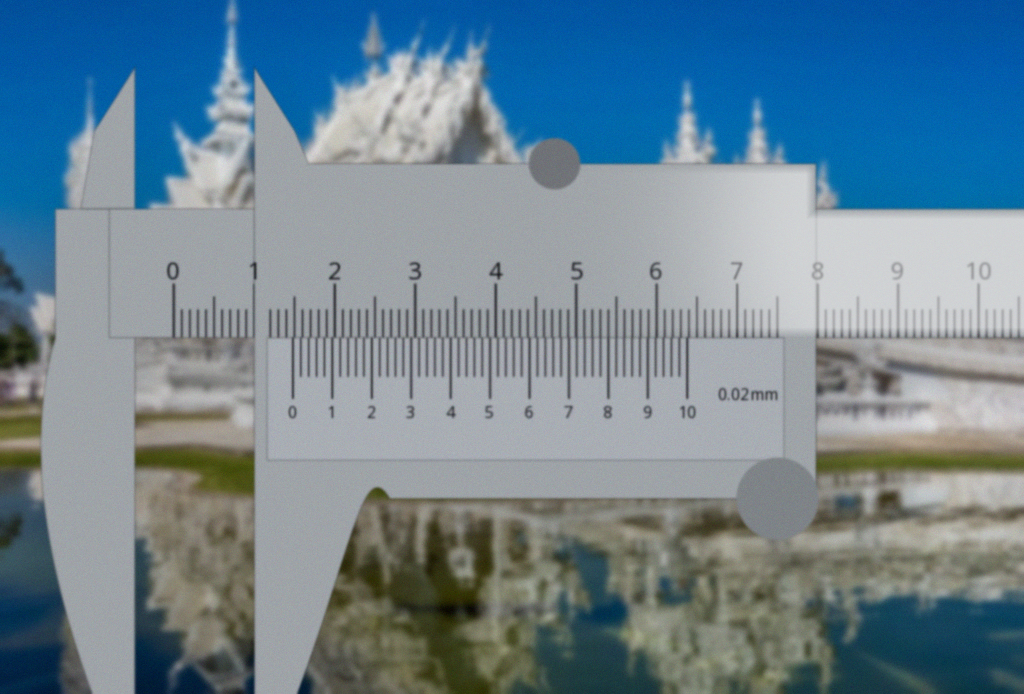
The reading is 14.8mm
